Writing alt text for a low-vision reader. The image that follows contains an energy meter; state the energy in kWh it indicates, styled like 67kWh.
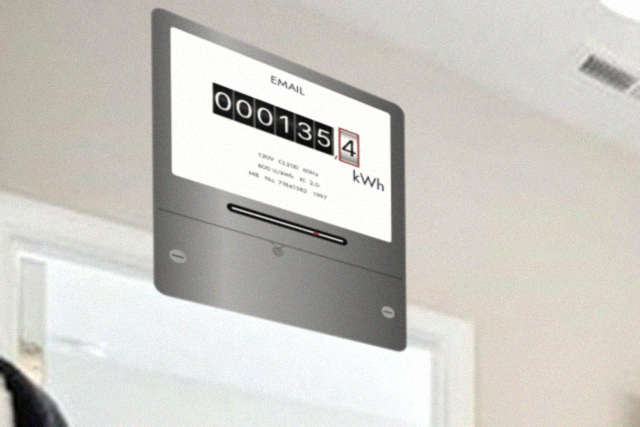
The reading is 135.4kWh
